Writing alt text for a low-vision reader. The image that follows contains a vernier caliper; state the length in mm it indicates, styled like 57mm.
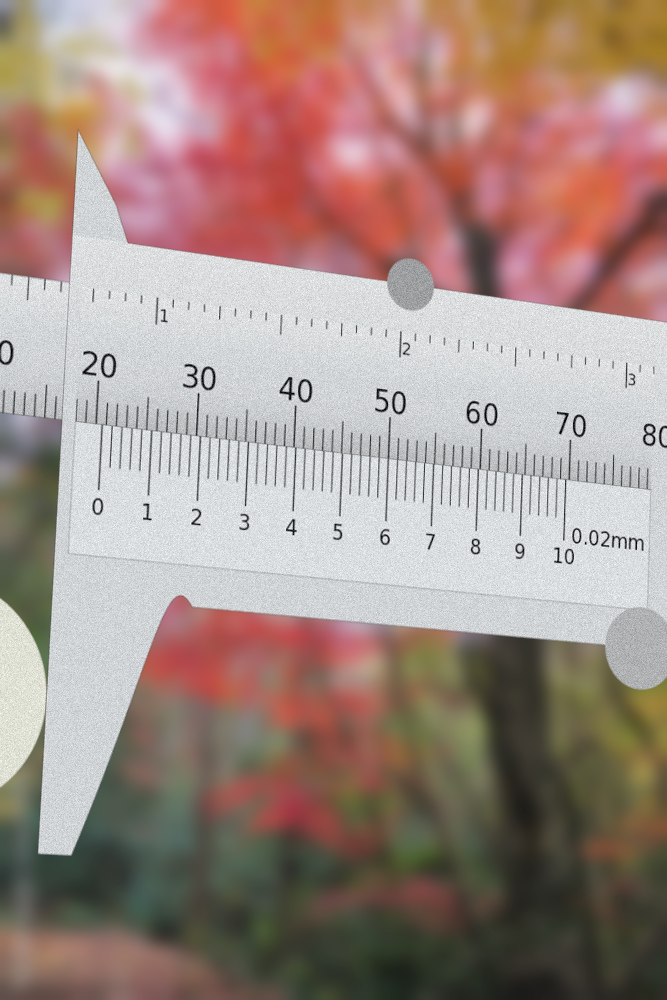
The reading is 20.6mm
